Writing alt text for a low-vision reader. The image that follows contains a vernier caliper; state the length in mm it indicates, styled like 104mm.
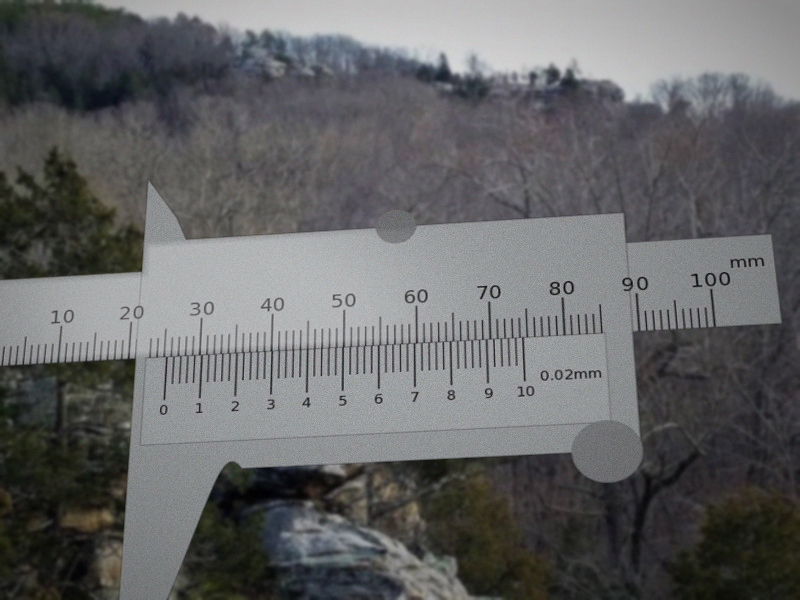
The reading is 25.4mm
